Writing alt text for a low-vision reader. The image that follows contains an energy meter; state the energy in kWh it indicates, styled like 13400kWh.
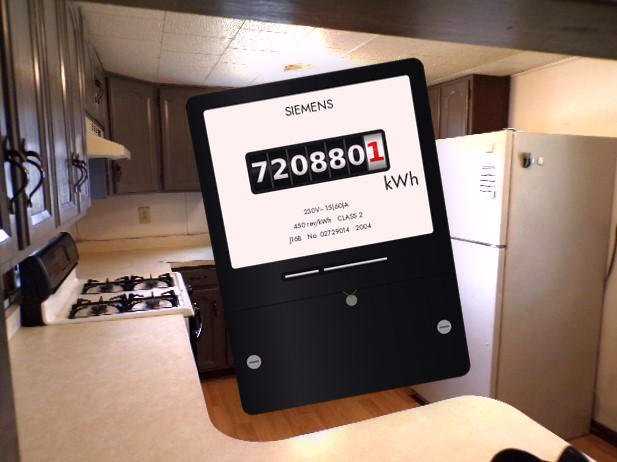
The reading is 720880.1kWh
